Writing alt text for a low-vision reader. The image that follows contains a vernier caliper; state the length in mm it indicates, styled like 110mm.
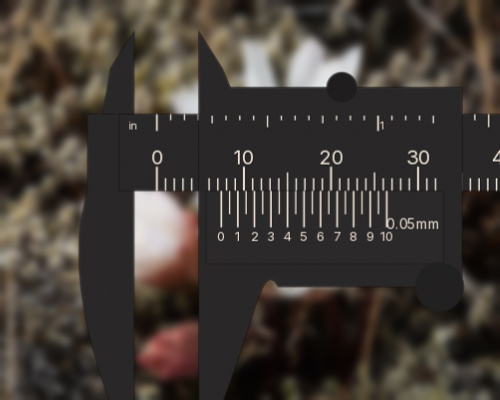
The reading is 7.4mm
